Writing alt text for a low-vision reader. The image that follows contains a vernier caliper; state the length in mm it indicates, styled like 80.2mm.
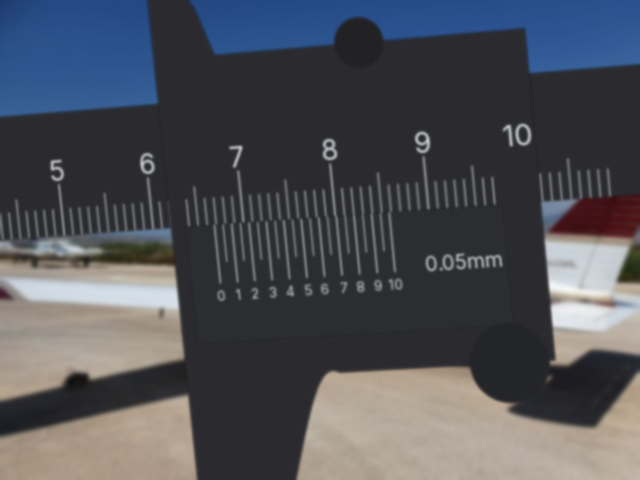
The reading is 66.8mm
